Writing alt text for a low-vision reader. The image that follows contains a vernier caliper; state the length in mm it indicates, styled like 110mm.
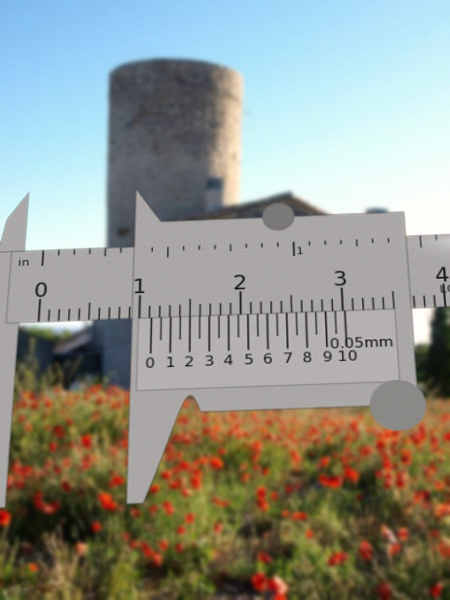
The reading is 11.2mm
